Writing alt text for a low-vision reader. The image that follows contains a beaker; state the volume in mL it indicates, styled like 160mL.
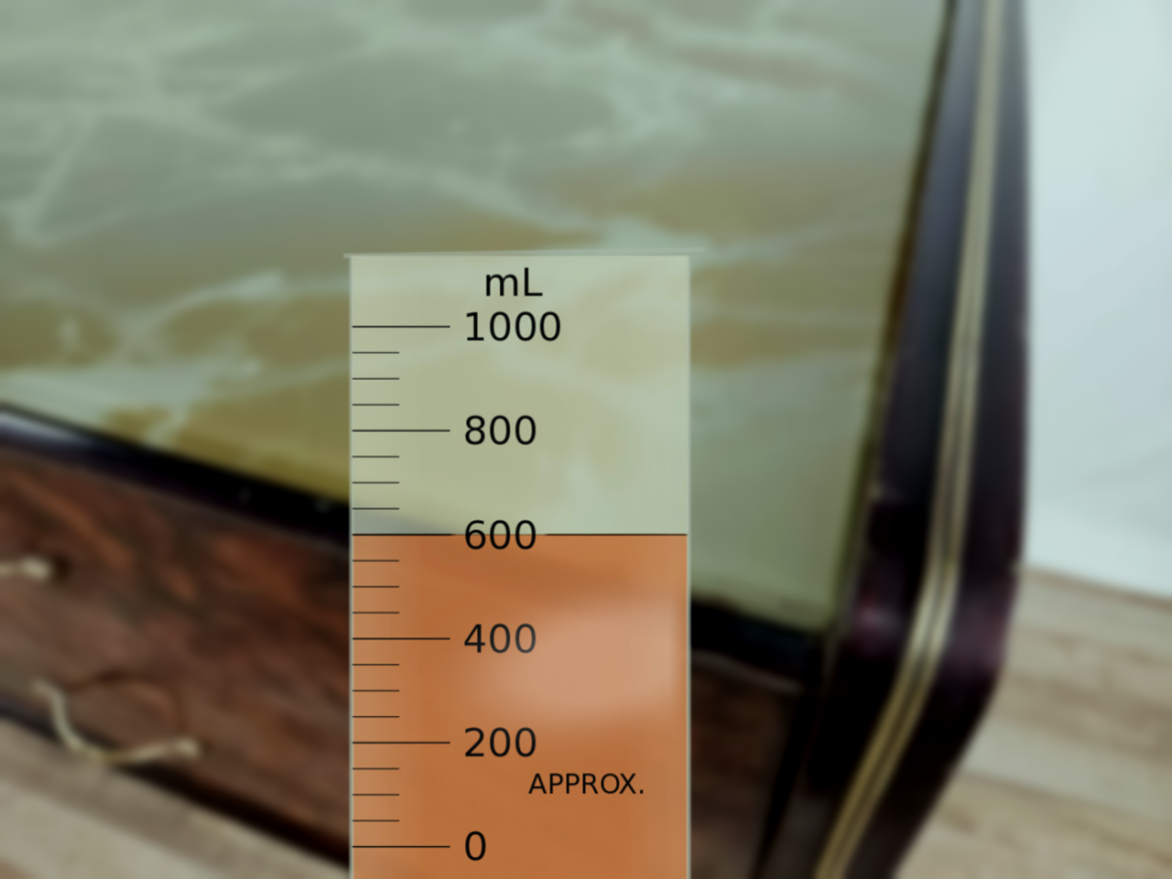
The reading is 600mL
